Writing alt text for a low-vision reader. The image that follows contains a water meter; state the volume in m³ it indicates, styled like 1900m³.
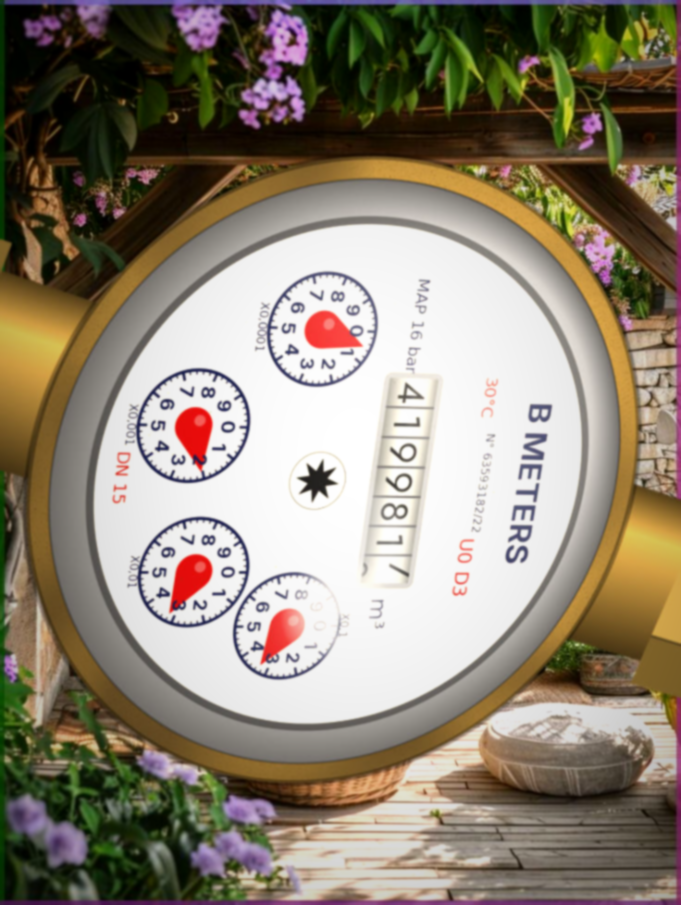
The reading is 4199817.3320m³
